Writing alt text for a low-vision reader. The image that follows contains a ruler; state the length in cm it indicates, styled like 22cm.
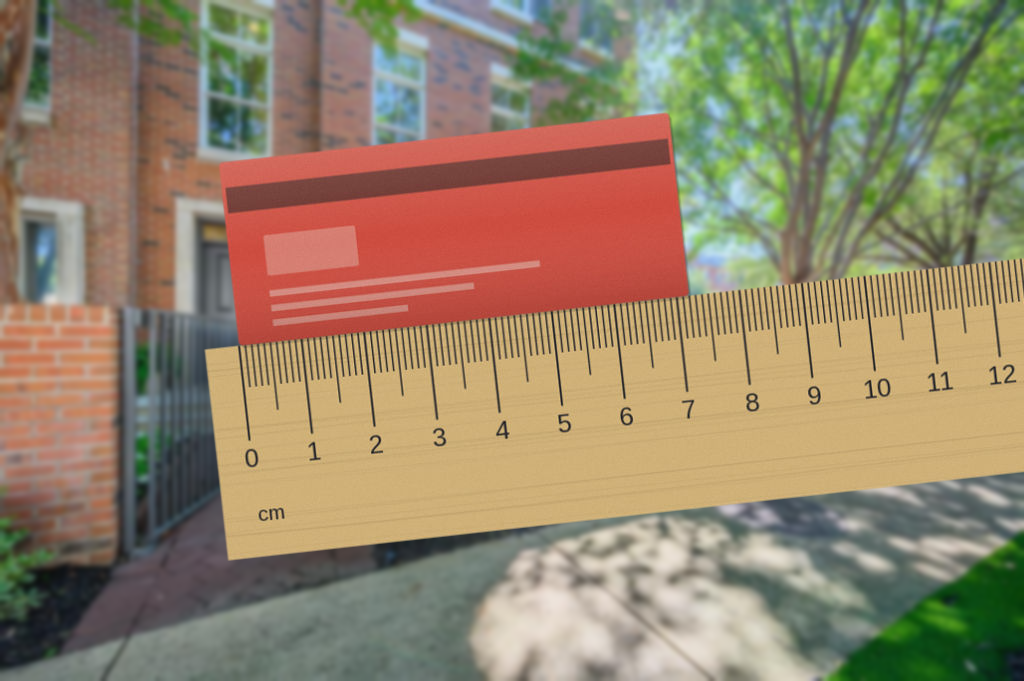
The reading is 7.2cm
